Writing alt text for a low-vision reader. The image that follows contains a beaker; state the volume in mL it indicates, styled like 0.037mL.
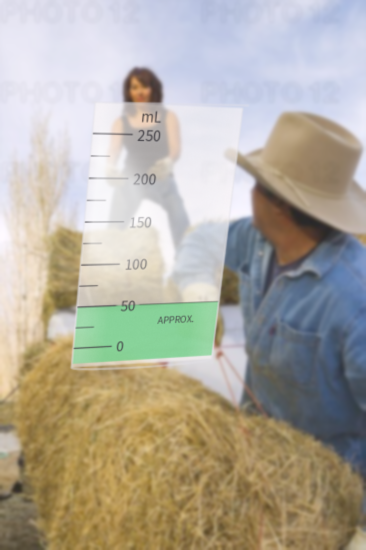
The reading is 50mL
